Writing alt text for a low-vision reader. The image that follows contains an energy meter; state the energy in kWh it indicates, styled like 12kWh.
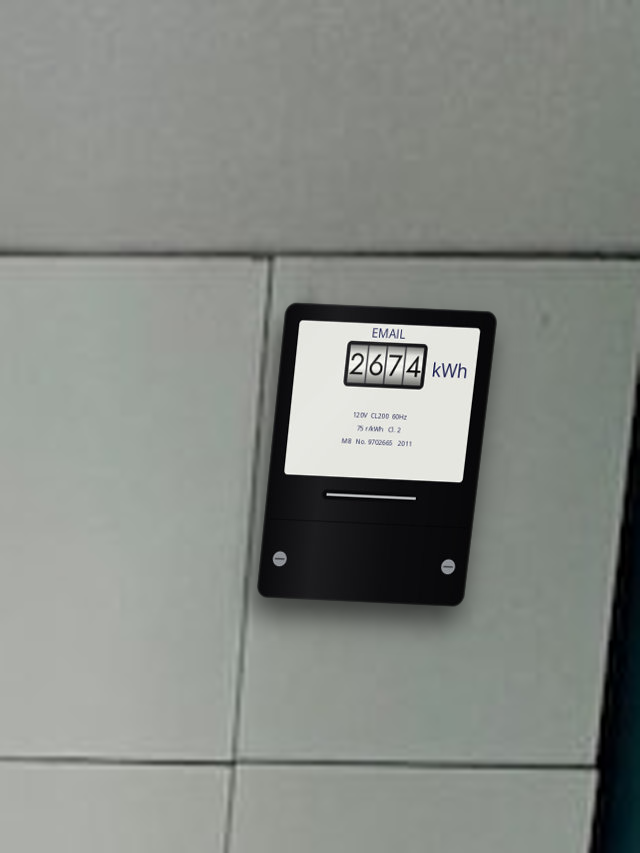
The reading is 2674kWh
